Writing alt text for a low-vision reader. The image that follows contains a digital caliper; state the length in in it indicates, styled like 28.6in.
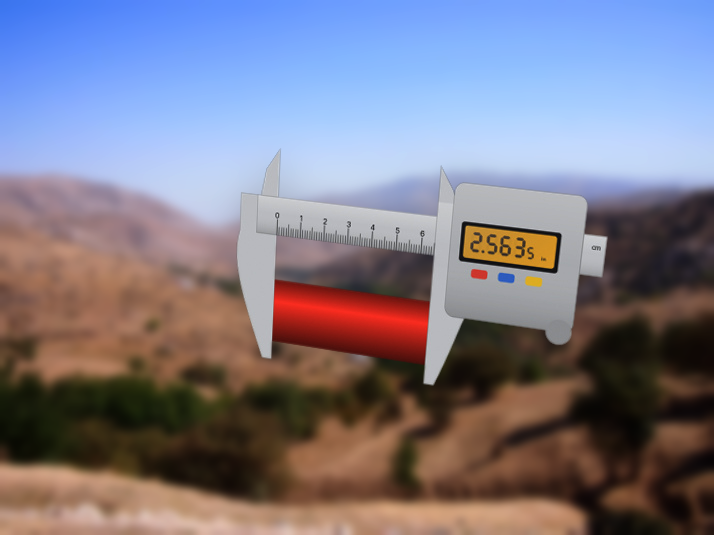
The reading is 2.5635in
